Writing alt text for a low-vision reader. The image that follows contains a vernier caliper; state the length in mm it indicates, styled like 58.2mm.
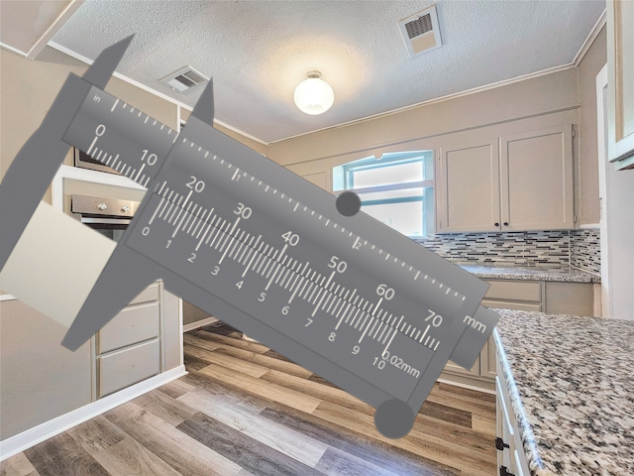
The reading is 16.2mm
